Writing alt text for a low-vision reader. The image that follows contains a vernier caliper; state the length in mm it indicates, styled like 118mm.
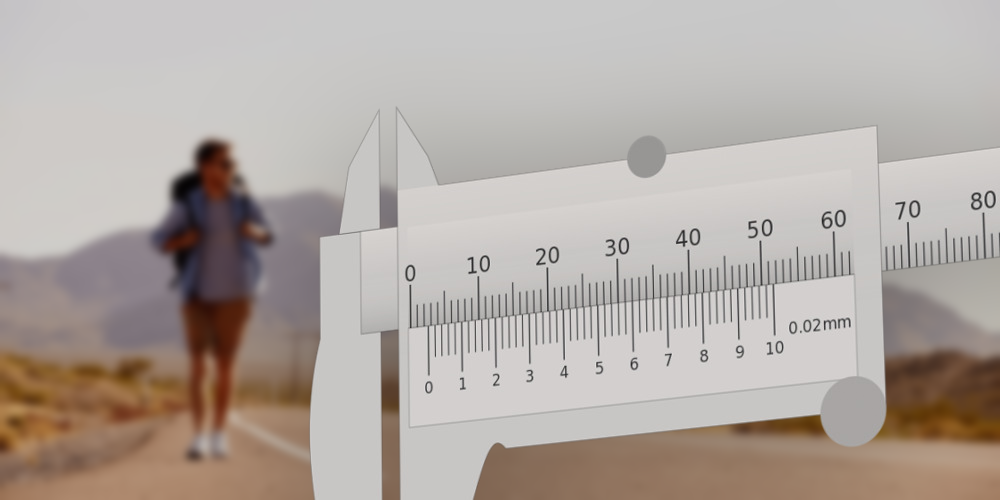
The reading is 2.6mm
